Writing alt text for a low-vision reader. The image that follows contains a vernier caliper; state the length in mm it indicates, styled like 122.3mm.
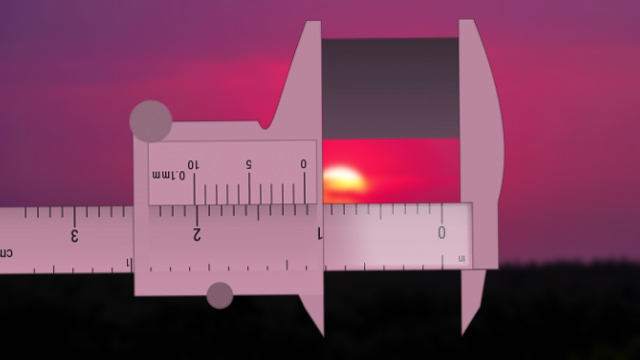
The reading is 11.2mm
